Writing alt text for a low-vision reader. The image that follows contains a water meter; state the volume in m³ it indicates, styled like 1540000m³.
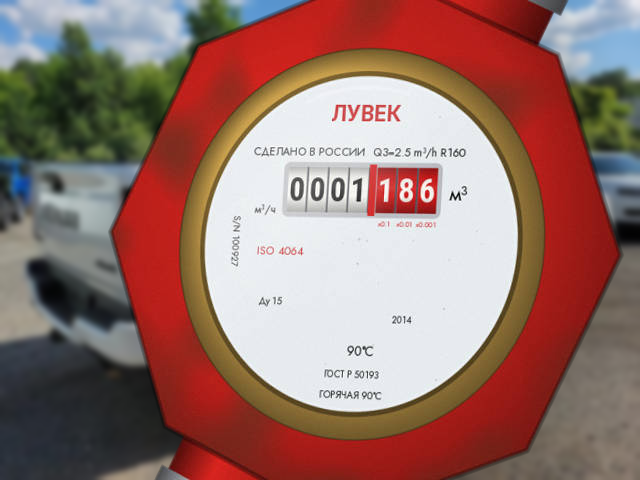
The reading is 1.186m³
